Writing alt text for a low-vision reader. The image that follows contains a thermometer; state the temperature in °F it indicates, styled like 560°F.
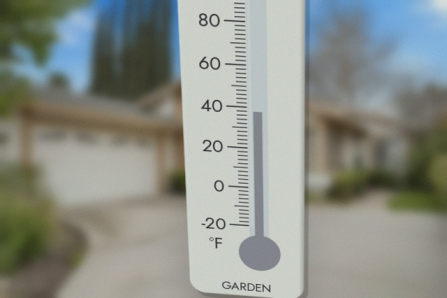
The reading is 38°F
